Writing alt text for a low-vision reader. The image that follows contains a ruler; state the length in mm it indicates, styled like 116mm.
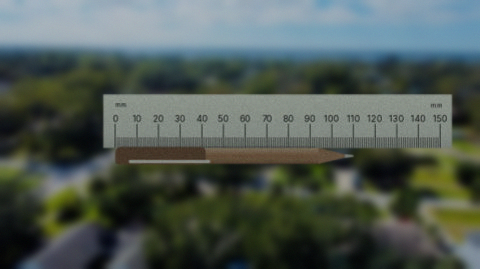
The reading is 110mm
